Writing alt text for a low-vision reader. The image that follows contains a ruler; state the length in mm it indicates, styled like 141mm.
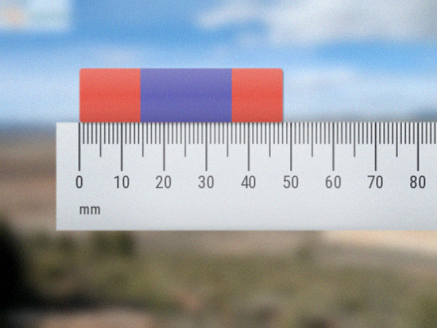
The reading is 48mm
